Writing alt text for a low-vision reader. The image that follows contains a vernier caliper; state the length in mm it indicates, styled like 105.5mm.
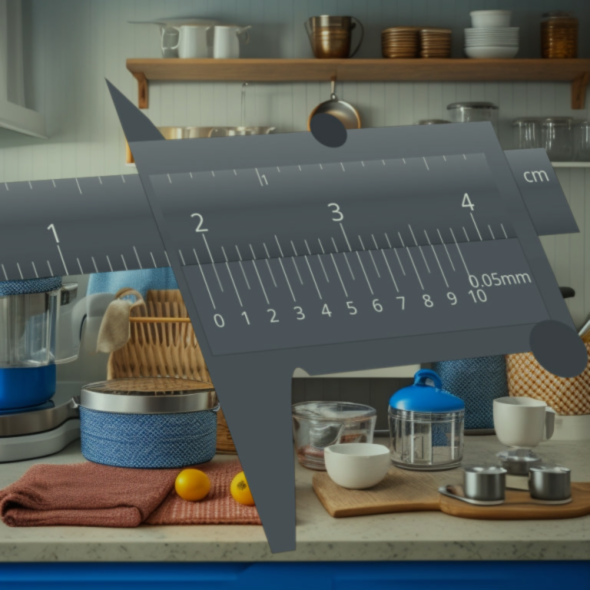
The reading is 19.0mm
